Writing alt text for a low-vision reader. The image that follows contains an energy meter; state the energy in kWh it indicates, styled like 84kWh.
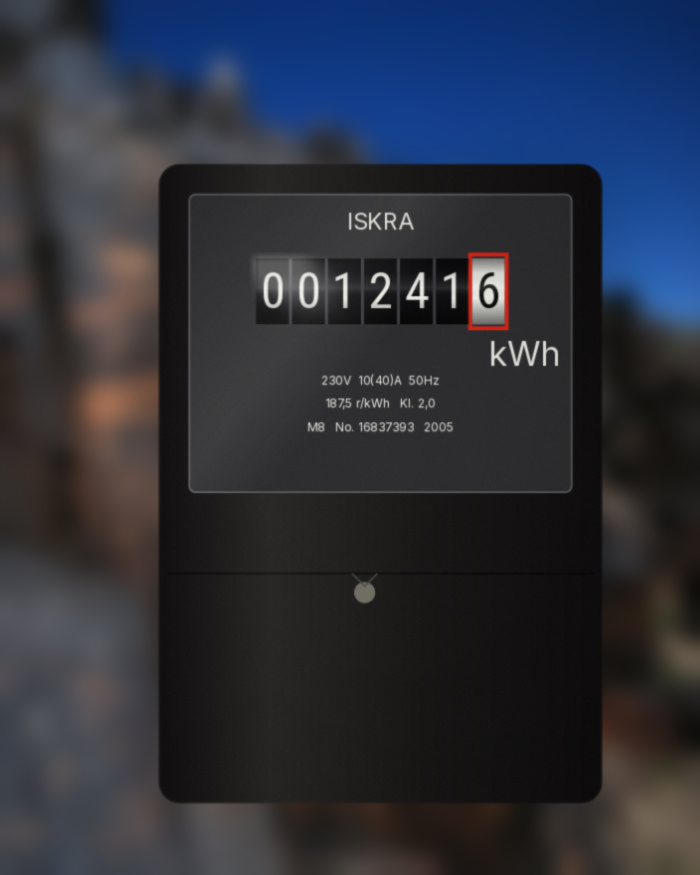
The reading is 1241.6kWh
